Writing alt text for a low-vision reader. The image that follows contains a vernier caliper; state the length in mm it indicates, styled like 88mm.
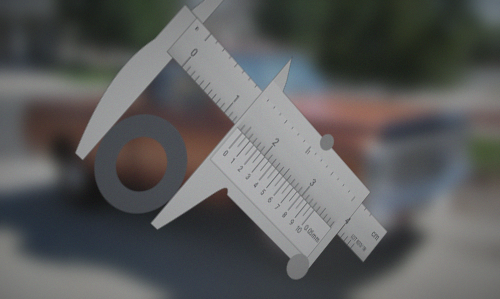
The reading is 14.5mm
